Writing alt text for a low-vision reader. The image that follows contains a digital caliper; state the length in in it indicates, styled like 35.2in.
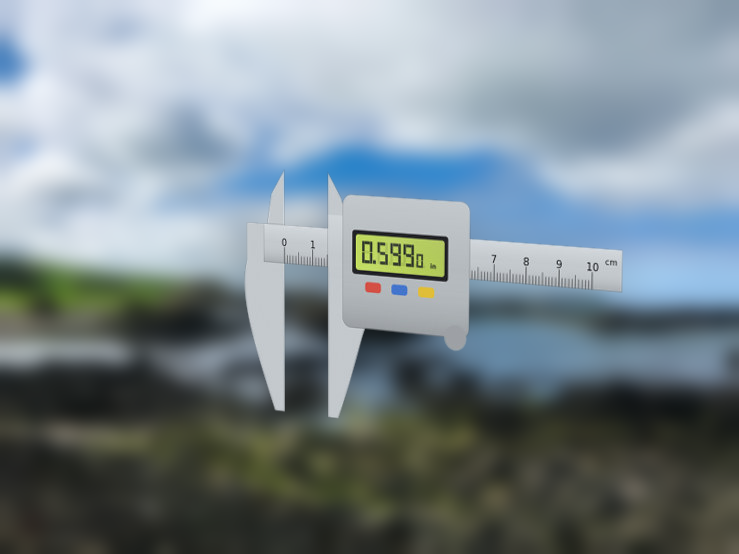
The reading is 0.5990in
